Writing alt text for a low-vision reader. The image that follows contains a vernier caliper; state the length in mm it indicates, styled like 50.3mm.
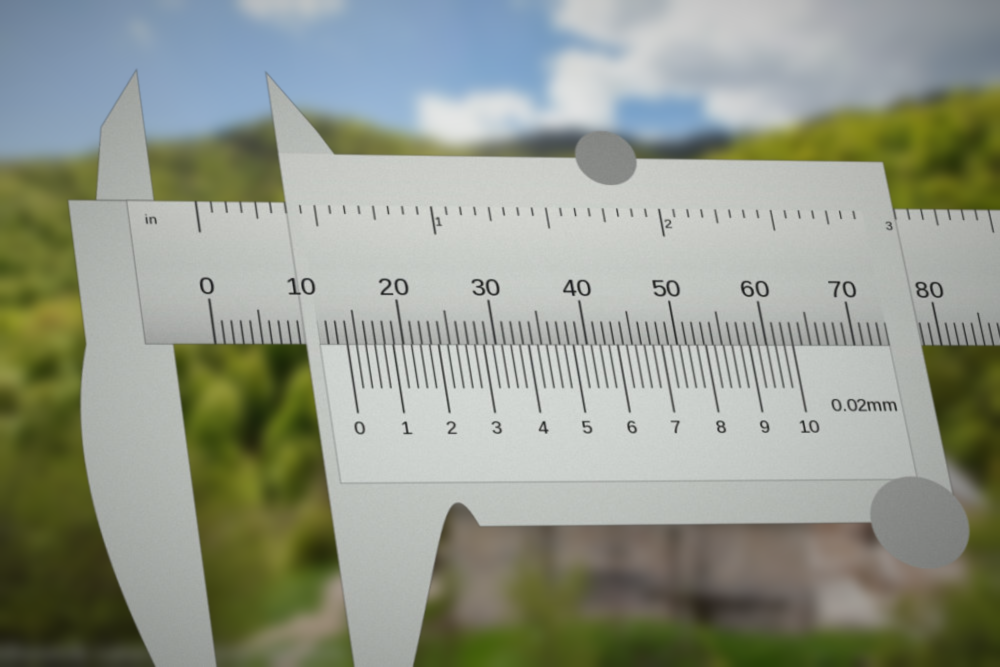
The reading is 14.0mm
